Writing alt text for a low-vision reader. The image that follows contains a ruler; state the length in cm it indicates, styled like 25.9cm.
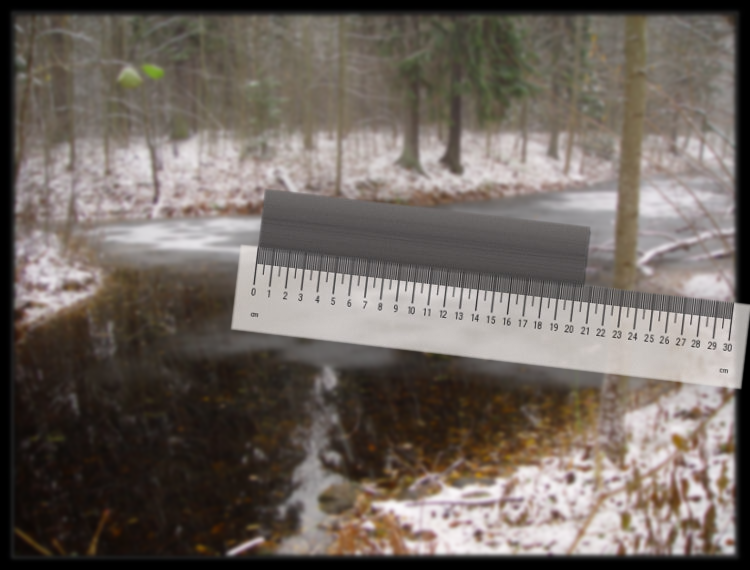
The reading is 20.5cm
